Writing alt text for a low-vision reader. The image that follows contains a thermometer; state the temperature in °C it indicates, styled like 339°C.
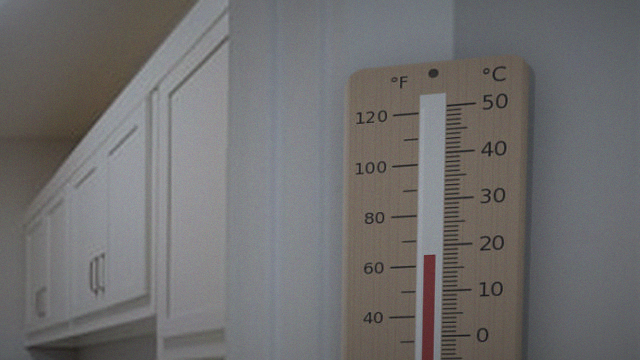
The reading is 18°C
